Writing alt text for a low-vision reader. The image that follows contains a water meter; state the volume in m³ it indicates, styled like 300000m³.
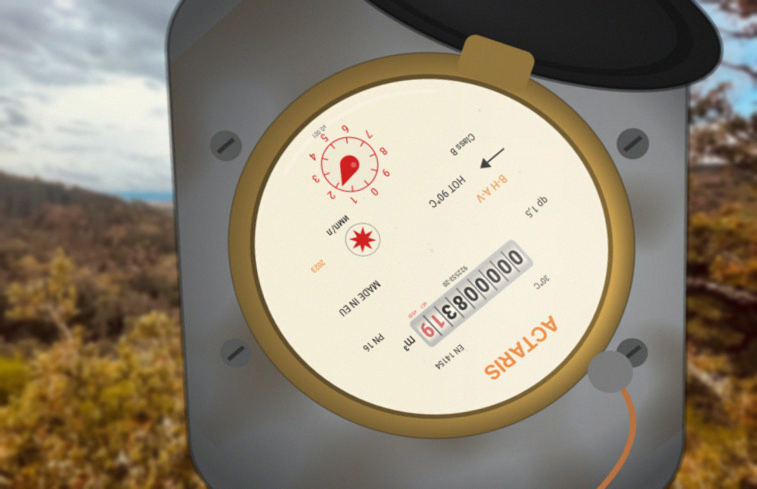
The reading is 83.191m³
